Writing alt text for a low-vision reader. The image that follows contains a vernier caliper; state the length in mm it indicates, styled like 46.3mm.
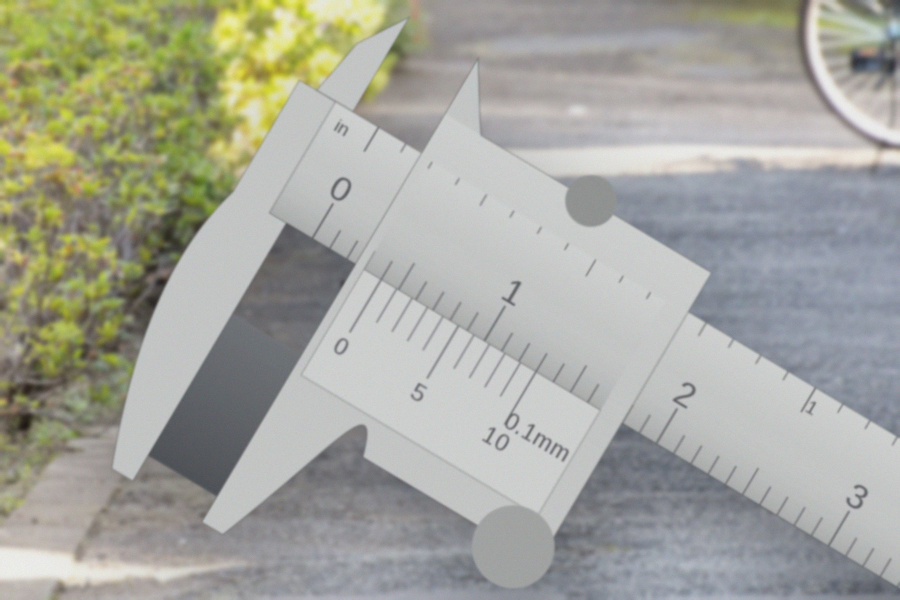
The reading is 4.0mm
